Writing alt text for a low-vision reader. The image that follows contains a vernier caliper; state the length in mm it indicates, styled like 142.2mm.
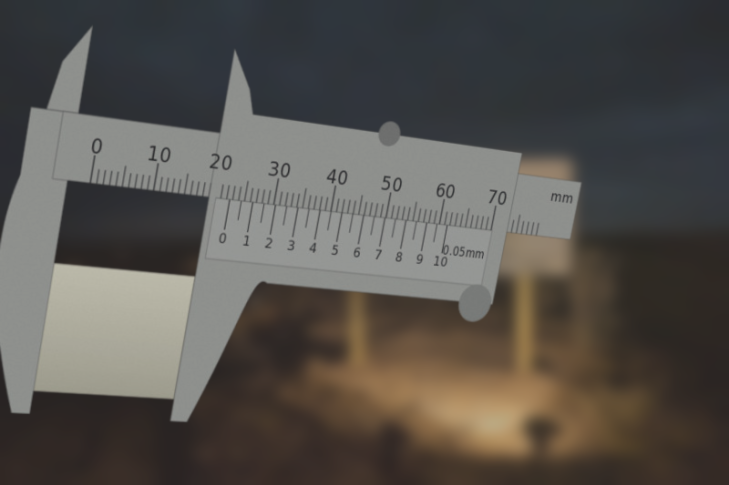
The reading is 22.5mm
